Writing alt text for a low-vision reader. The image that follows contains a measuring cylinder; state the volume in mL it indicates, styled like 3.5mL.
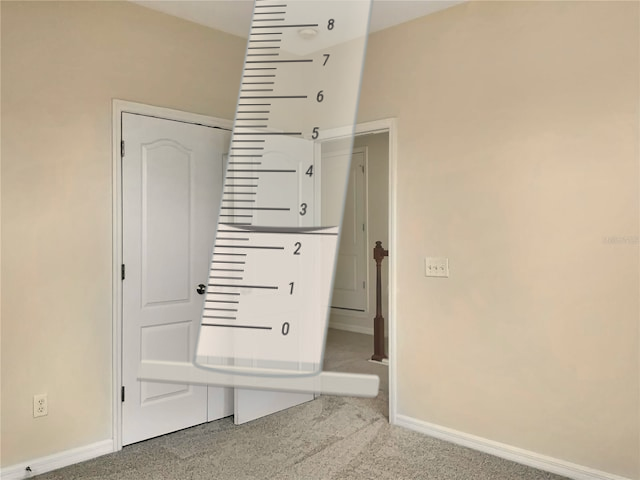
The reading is 2.4mL
